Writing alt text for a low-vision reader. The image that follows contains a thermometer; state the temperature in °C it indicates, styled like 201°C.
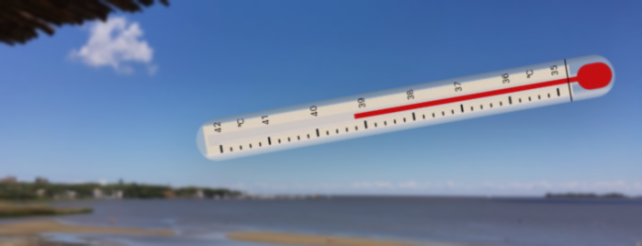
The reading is 39.2°C
